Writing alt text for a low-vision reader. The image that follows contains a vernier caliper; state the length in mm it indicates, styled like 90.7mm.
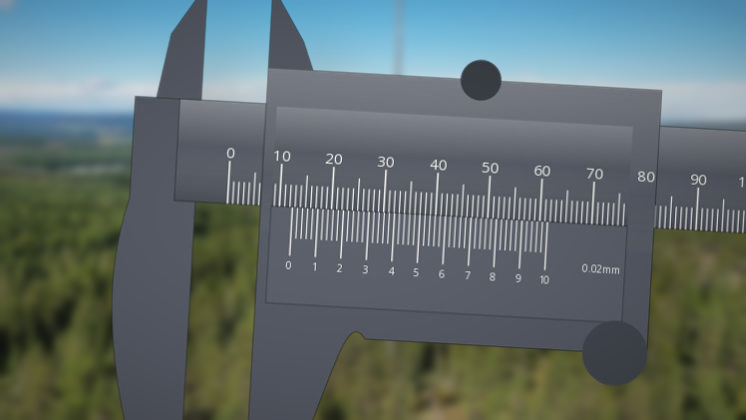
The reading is 12.5mm
